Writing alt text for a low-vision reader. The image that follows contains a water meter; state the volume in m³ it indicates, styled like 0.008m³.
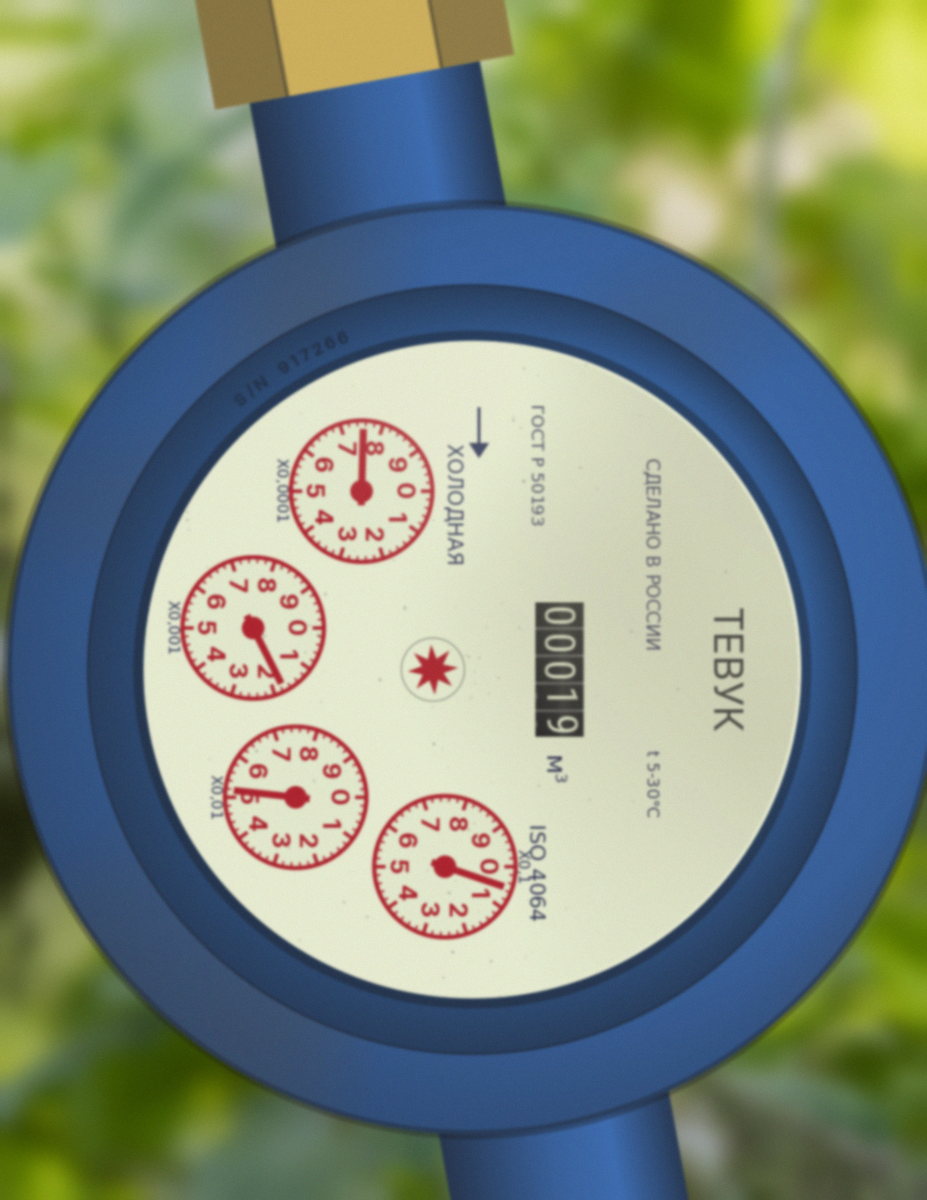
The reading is 19.0517m³
